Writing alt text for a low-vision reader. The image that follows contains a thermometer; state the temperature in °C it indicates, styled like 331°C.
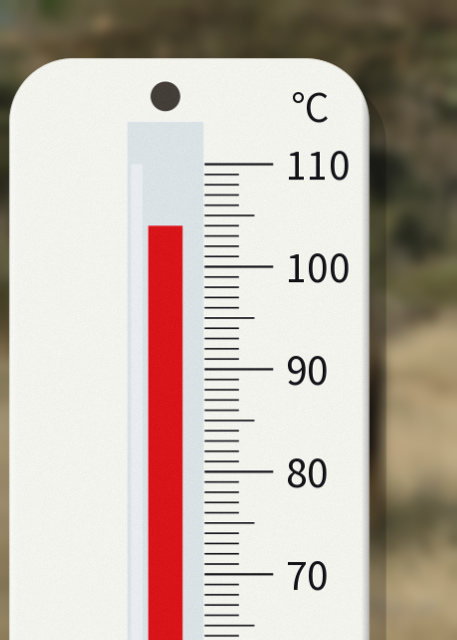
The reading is 104°C
